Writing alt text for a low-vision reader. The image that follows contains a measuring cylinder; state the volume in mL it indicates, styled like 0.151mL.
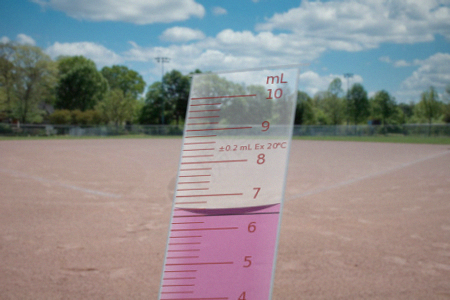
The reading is 6.4mL
